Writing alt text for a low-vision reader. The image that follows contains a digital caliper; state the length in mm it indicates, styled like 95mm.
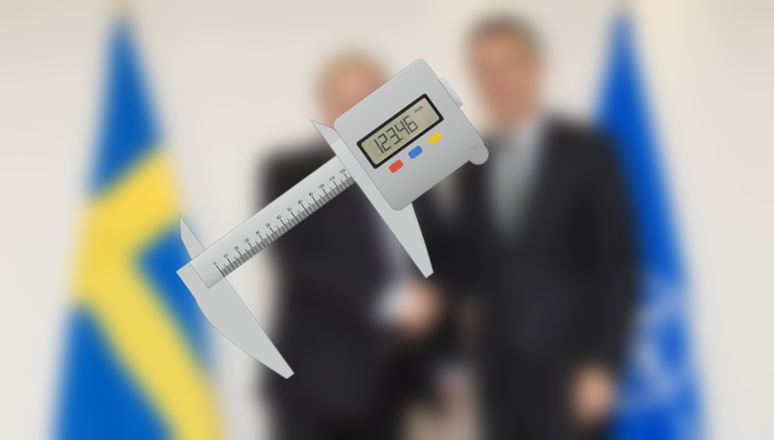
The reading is 123.46mm
